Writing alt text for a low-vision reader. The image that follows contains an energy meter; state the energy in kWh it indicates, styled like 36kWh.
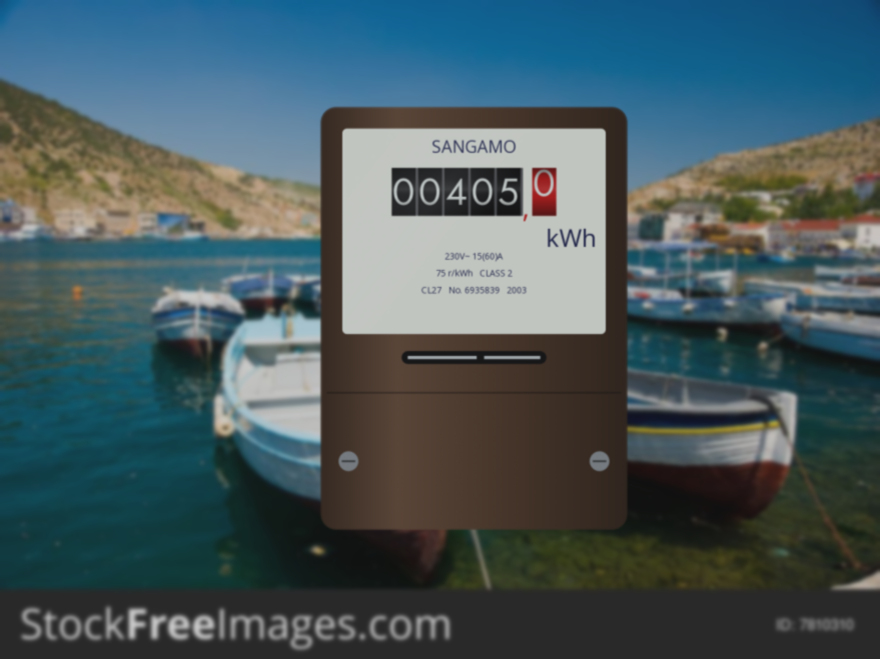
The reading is 405.0kWh
